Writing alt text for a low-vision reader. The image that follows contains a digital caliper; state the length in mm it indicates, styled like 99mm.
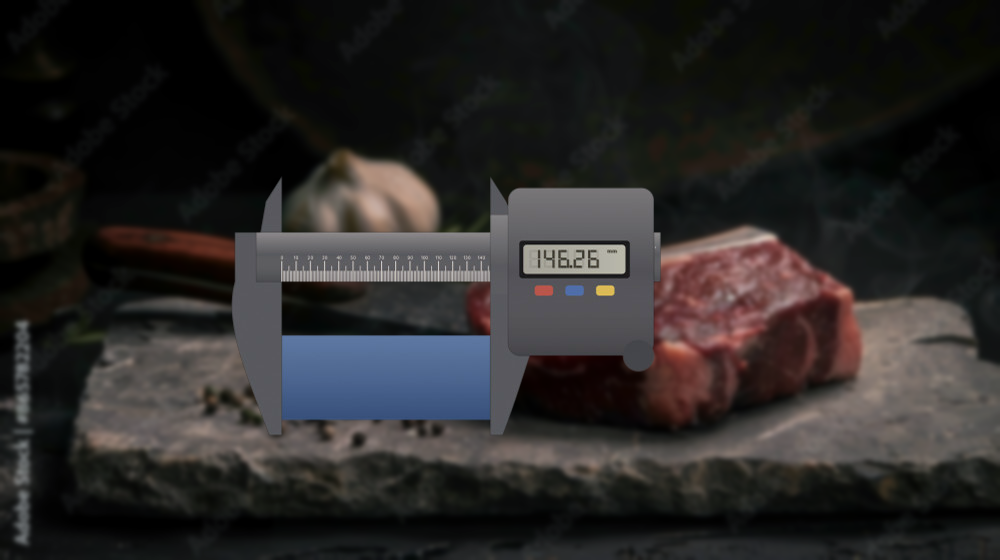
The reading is 146.26mm
